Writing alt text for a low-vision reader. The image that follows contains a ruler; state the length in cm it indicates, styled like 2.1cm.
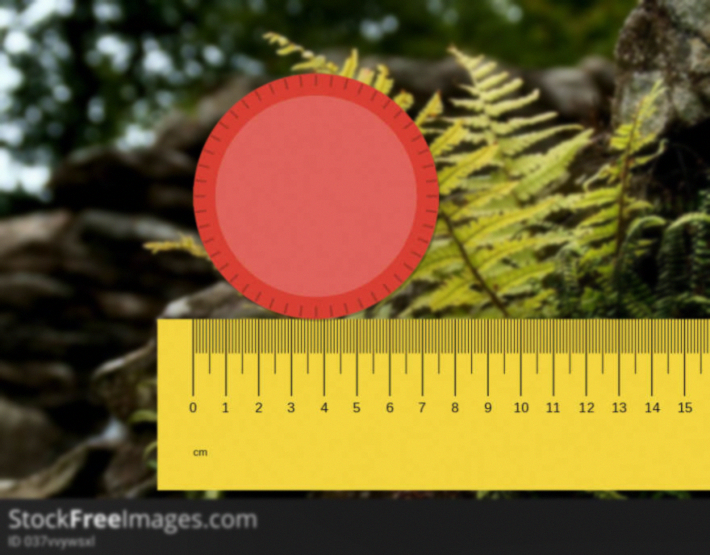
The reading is 7.5cm
